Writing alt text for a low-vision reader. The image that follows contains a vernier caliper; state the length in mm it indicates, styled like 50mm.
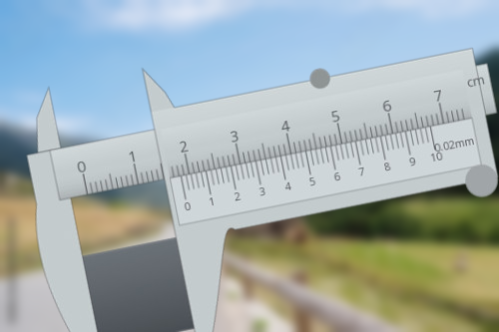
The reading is 18.4mm
